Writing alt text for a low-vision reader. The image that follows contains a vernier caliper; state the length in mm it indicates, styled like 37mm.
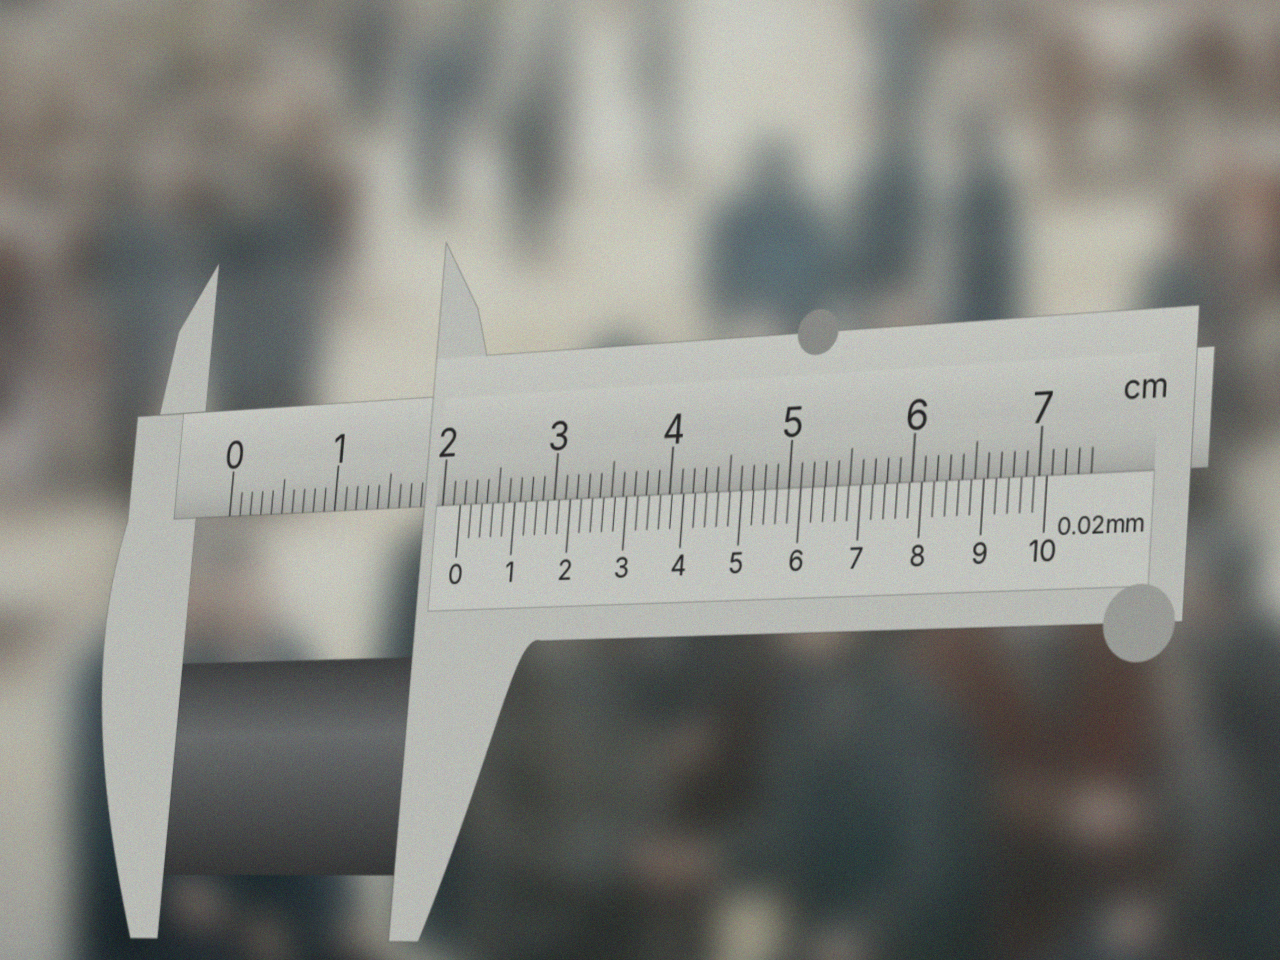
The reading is 21.6mm
